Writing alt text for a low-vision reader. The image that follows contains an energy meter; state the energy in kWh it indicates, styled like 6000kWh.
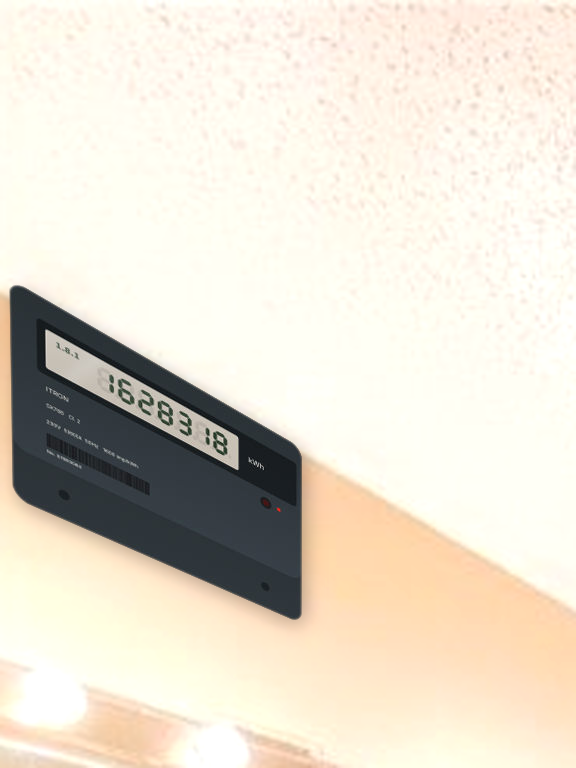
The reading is 1628318kWh
